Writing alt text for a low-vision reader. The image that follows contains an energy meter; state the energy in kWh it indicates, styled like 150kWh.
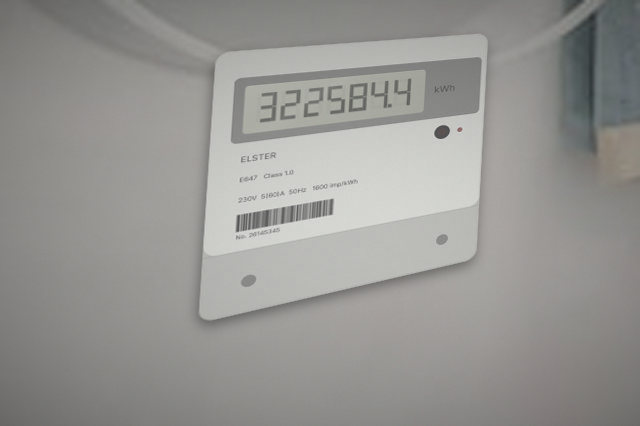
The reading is 322584.4kWh
